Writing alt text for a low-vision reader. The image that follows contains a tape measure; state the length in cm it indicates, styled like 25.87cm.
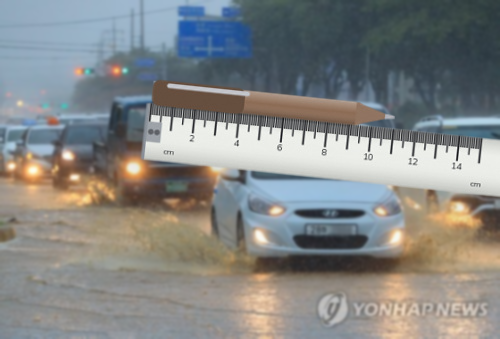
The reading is 11cm
